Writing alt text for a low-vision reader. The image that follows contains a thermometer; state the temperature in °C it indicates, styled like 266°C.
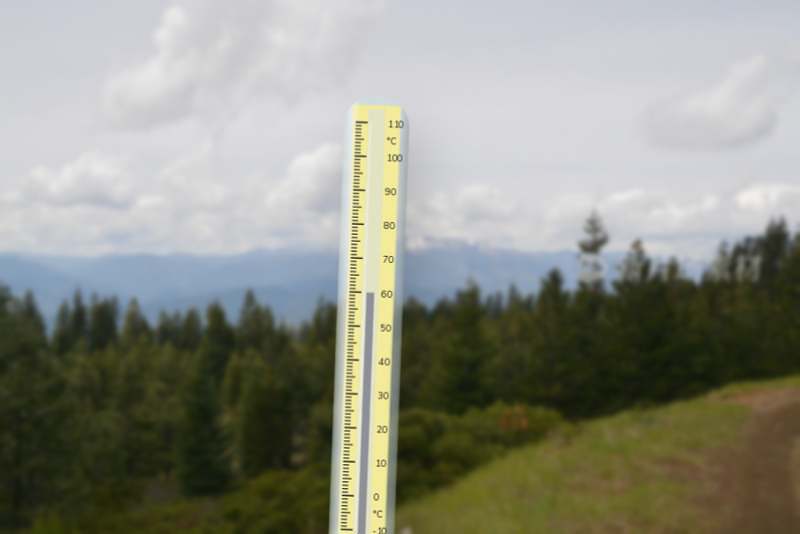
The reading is 60°C
